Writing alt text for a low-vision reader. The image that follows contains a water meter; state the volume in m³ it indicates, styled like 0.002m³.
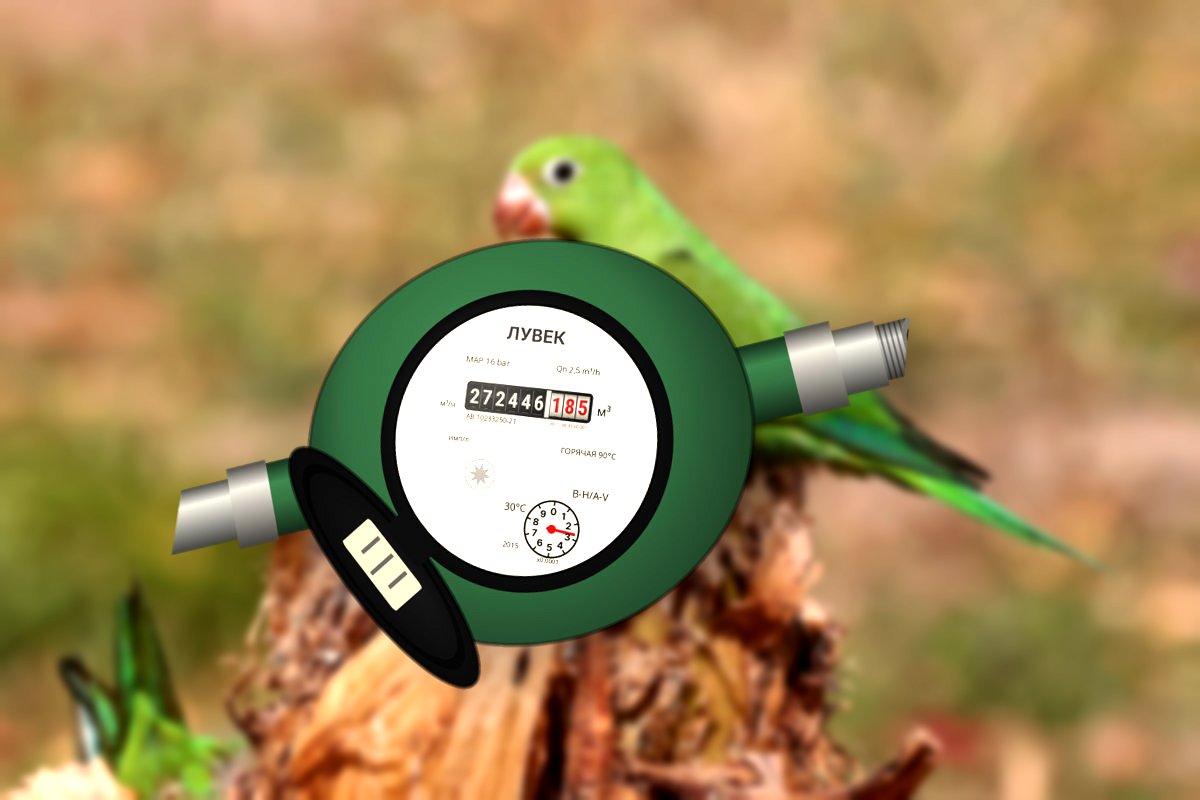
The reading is 272446.1852m³
